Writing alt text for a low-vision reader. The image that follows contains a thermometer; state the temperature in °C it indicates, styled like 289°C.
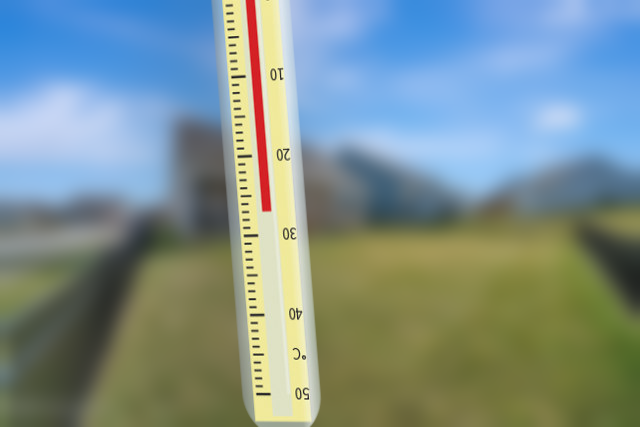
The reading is 27°C
